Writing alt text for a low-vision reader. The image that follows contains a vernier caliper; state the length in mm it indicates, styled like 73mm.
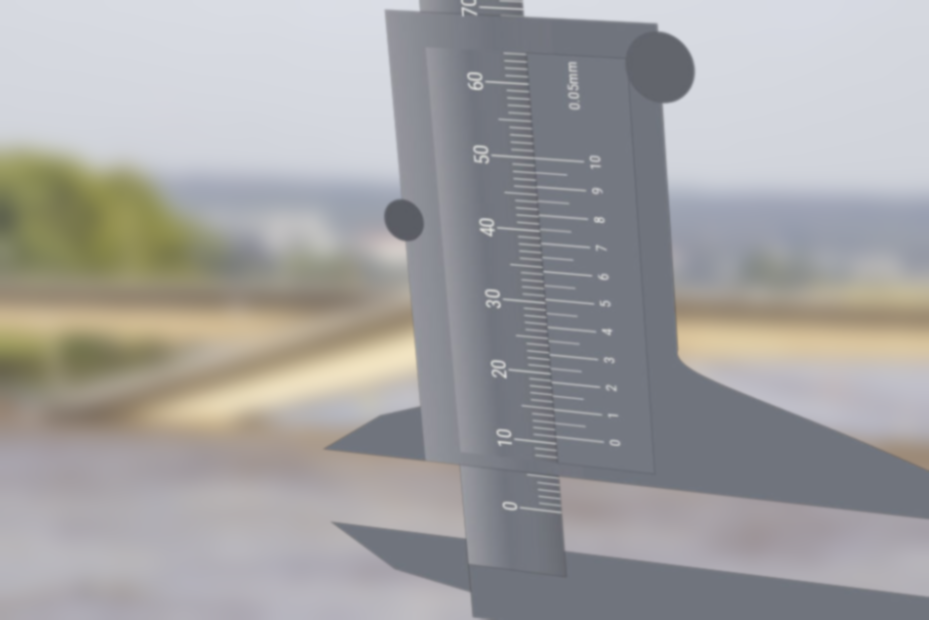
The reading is 11.0mm
